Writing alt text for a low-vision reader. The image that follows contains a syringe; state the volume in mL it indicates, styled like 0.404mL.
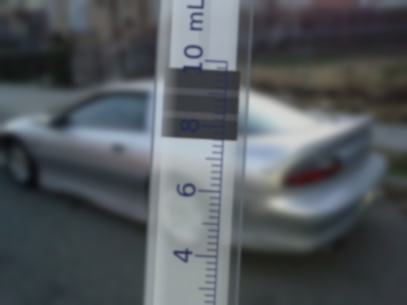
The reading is 7.6mL
